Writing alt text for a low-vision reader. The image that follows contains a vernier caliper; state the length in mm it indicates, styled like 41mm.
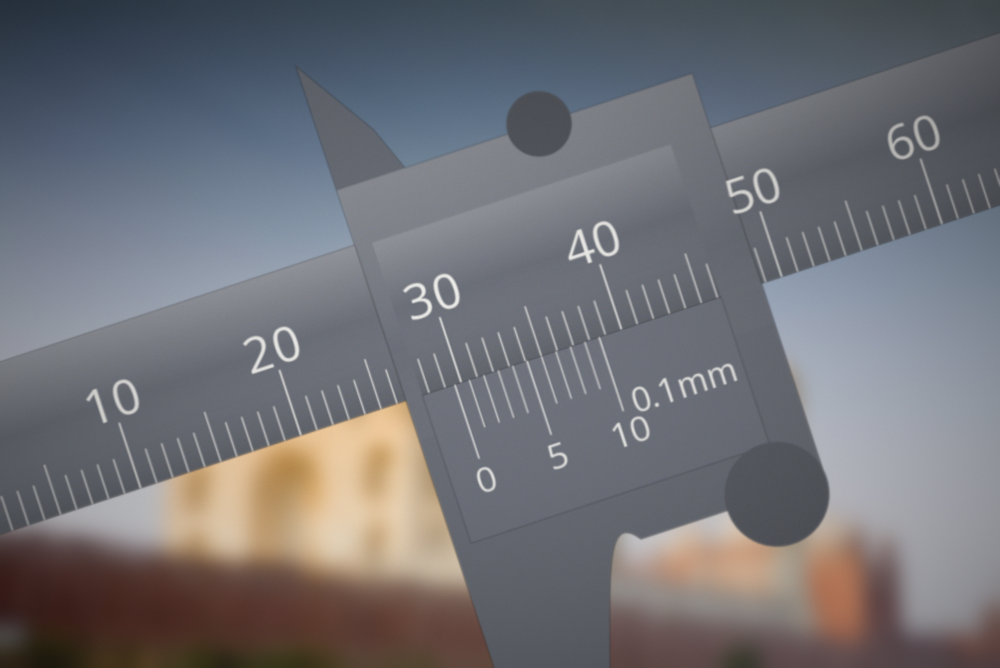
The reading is 29.6mm
